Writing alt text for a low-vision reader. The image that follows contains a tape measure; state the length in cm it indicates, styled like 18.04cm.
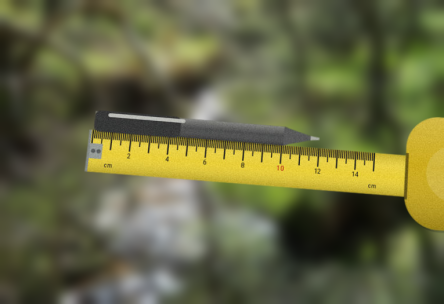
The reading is 12cm
